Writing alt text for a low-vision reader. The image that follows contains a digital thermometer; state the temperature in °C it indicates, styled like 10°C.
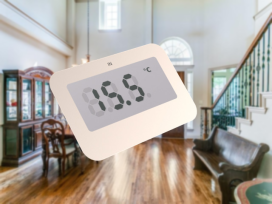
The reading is 15.5°C
